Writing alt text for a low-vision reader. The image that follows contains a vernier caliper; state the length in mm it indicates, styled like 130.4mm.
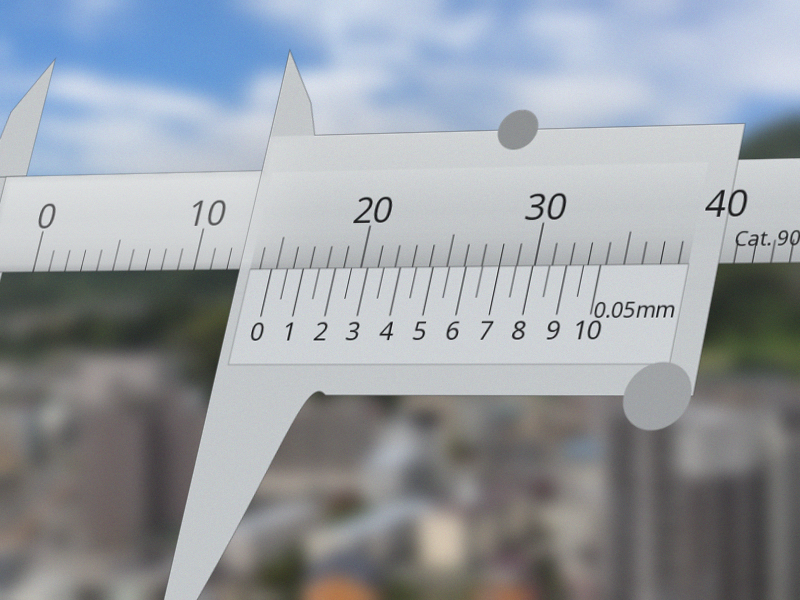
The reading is 14.7mm
